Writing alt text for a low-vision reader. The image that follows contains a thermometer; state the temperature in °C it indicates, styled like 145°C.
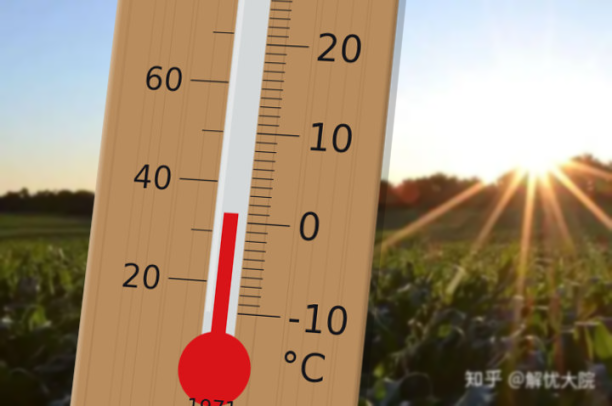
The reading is 1°C
